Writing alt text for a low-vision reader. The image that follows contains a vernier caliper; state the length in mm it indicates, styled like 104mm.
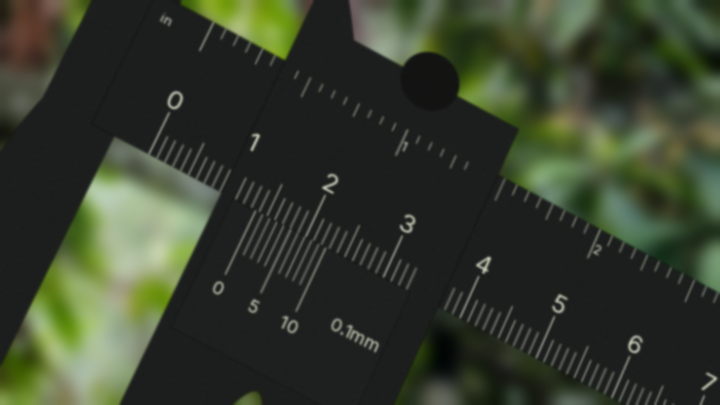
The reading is 13.6mm
